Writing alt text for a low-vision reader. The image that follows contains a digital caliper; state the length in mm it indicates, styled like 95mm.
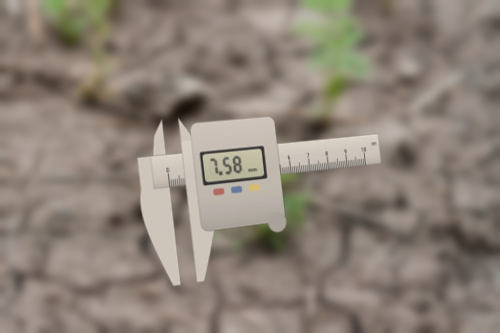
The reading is 7.58mm
